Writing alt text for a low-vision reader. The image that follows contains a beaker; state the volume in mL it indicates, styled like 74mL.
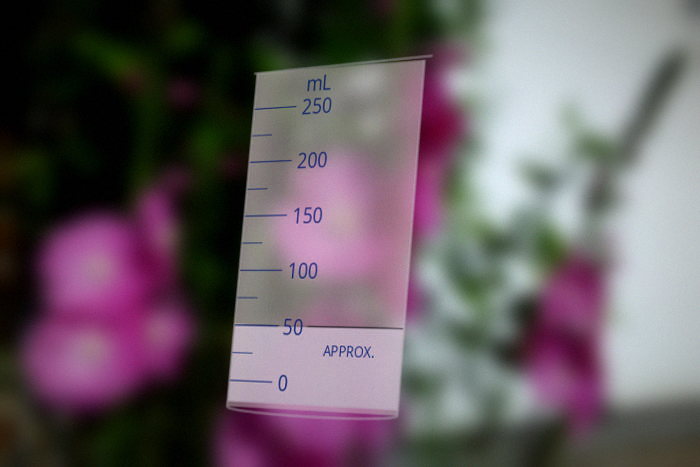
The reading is 50mL
